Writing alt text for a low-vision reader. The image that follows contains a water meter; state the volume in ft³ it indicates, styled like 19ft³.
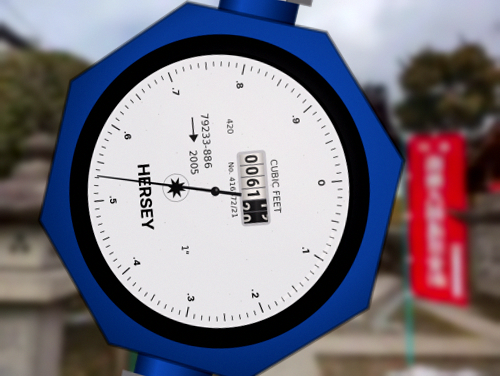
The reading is 6119.53ft³
